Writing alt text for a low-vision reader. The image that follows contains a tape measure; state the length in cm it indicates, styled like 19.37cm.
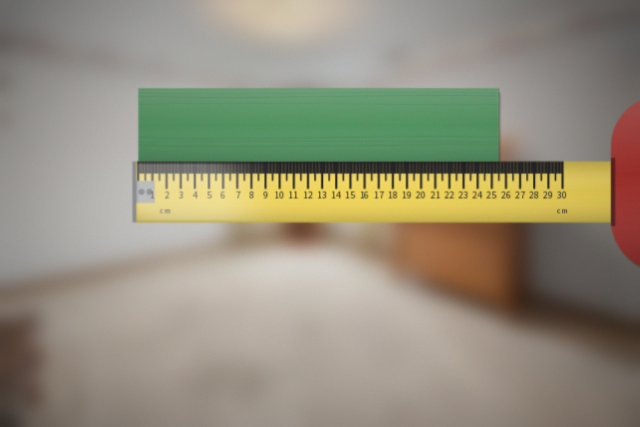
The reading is 25.5cm
